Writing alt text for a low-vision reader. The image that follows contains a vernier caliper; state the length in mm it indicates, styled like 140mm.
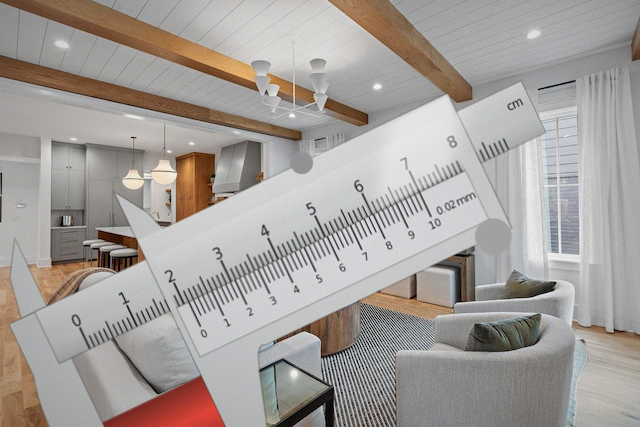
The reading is 21.0mm
